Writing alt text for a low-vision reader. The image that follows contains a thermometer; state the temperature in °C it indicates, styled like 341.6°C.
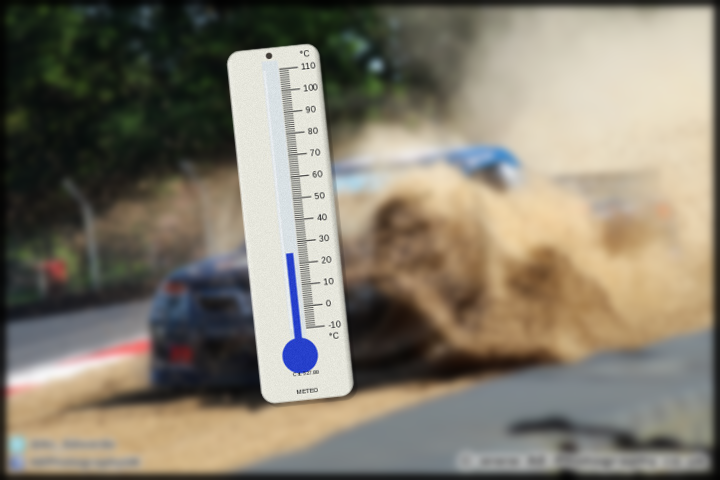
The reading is 25°C
